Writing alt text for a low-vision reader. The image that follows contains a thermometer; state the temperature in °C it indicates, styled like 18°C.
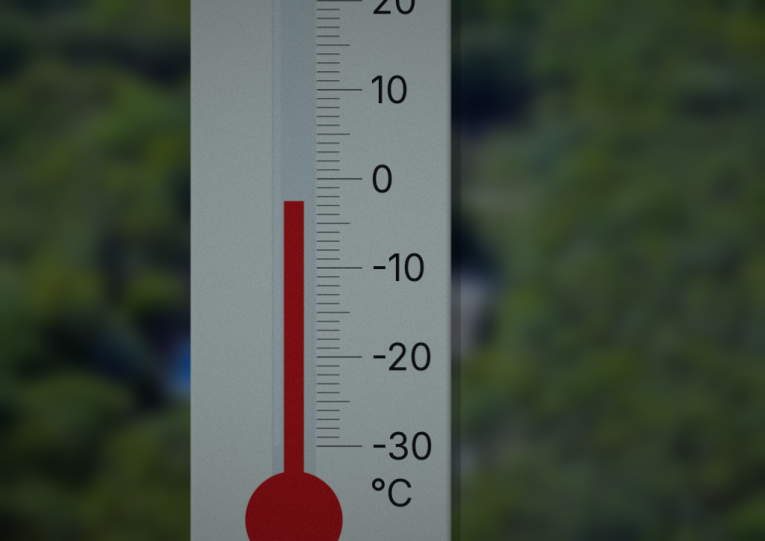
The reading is -2.5°C
